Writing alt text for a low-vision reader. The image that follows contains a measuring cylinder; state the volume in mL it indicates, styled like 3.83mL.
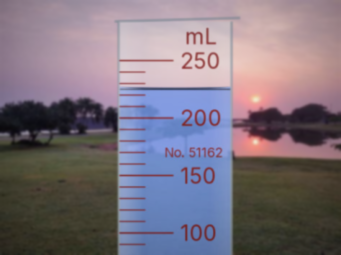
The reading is 225mL
